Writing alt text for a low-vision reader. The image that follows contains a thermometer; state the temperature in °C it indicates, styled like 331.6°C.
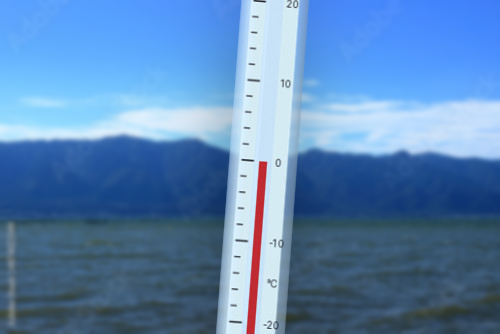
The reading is 0°C
